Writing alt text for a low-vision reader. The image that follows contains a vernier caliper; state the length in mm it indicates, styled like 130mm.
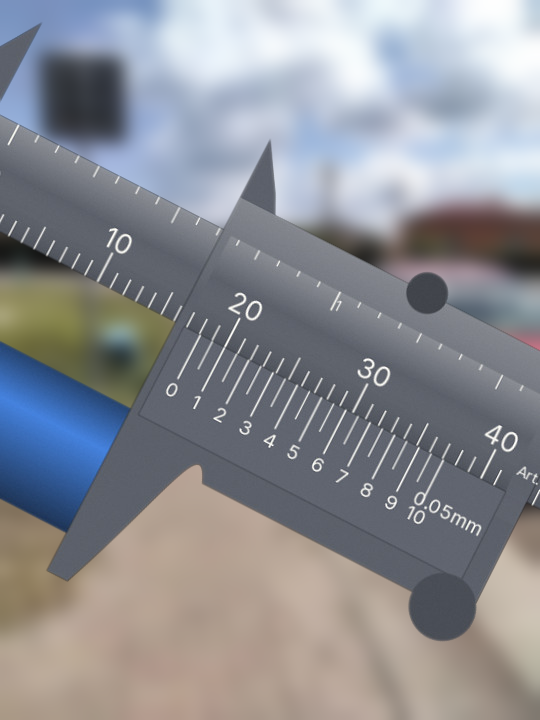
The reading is 18.1mm
